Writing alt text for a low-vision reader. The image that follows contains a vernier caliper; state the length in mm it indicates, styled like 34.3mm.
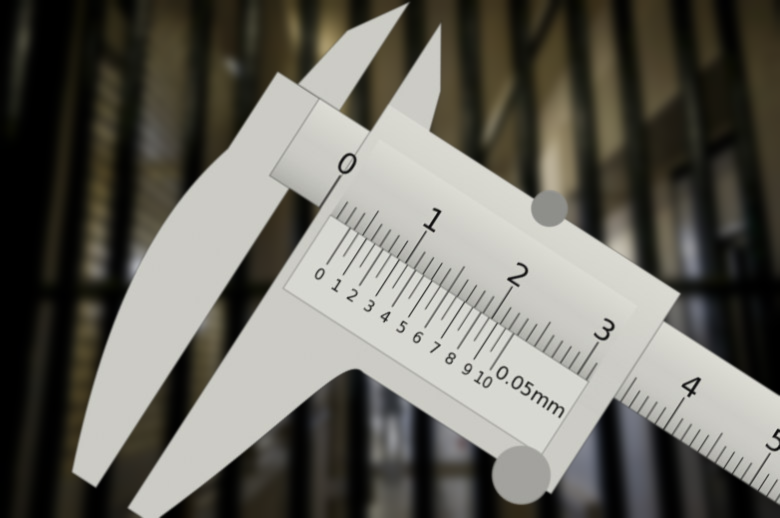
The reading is 3.6mm
